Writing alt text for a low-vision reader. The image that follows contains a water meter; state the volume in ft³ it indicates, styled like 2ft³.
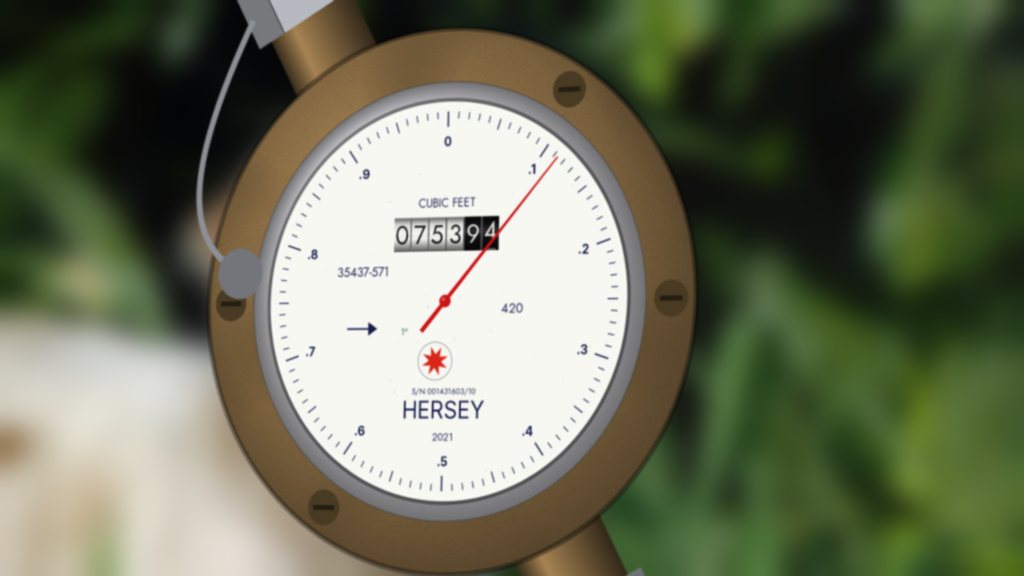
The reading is 75394.11ft³
